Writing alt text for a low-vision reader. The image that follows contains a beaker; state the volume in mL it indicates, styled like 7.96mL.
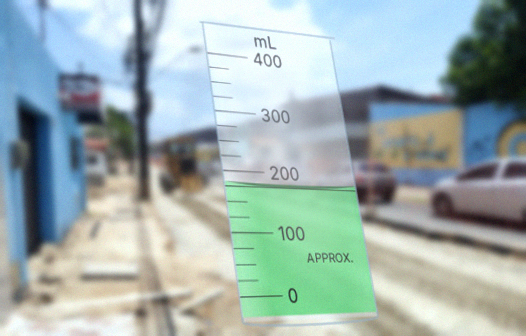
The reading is 175mL
